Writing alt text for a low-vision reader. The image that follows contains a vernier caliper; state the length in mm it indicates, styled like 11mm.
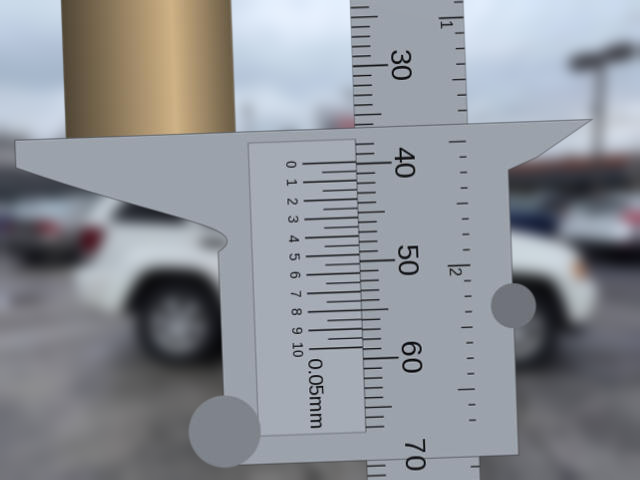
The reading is 39.8mm
